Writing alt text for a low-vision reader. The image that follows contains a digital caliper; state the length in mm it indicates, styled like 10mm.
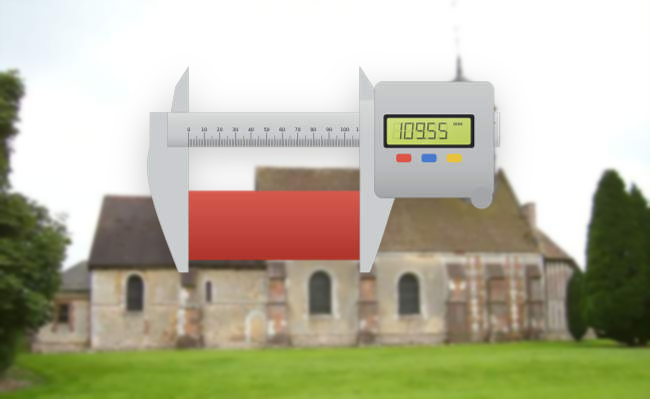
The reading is 109.55mm
